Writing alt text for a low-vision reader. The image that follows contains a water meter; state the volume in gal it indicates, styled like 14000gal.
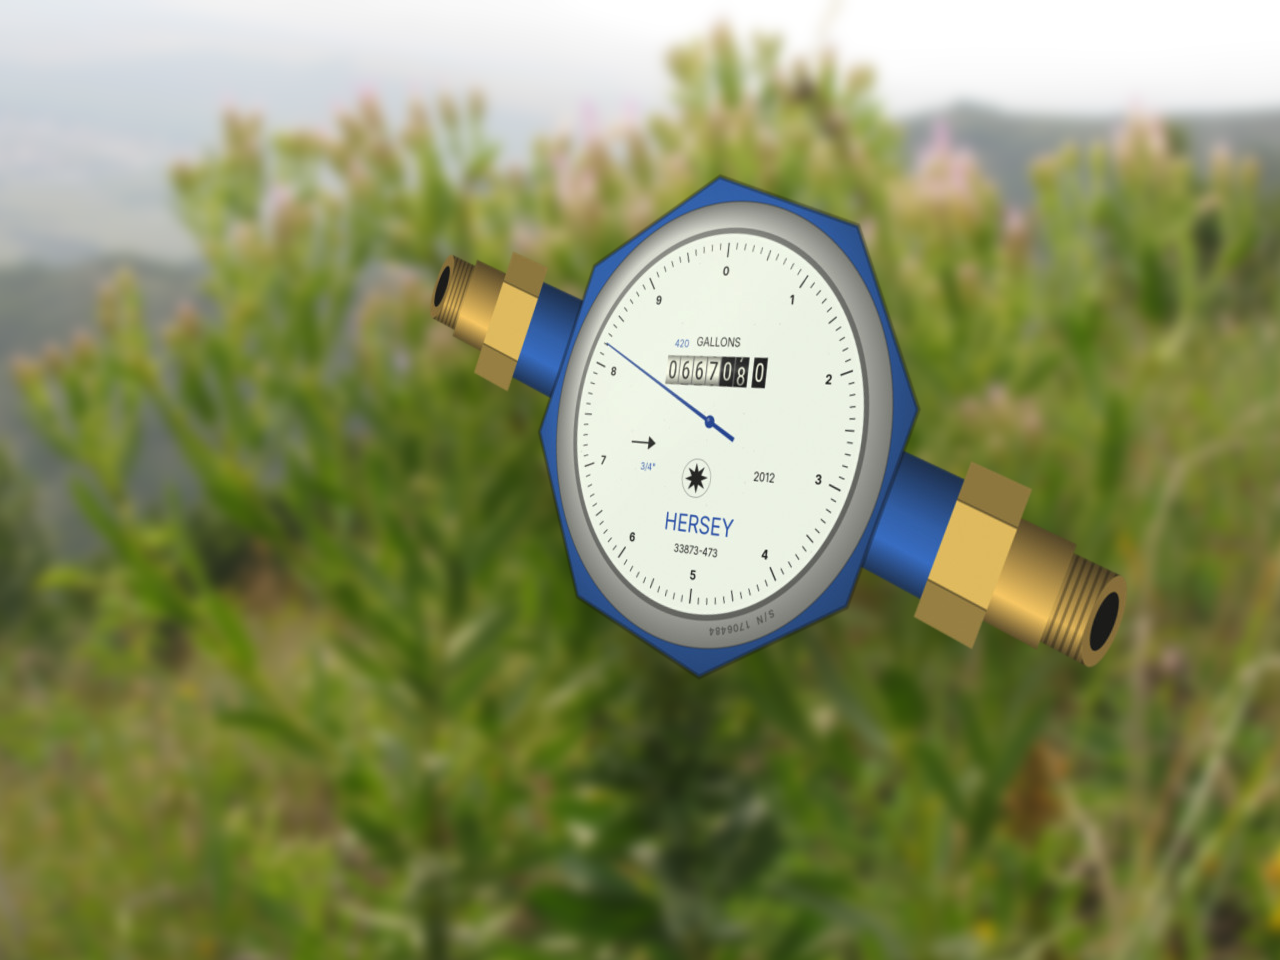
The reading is 667078.2gal
